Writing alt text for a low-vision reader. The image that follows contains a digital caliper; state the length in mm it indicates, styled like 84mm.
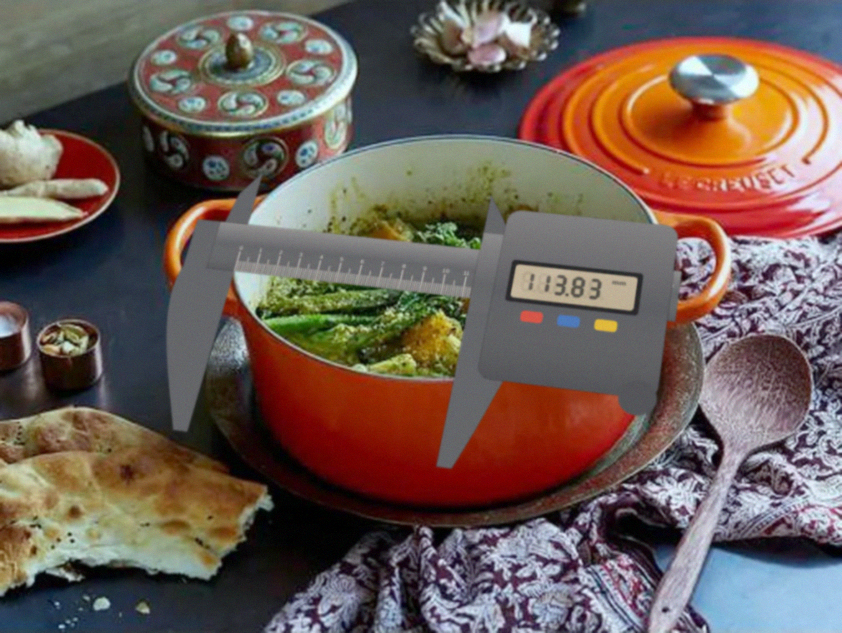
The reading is 113.83mm
